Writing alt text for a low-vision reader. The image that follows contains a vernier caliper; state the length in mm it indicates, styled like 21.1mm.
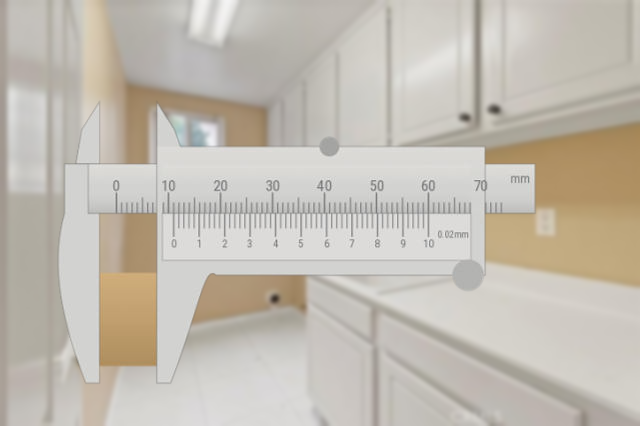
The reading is 11.0mm
